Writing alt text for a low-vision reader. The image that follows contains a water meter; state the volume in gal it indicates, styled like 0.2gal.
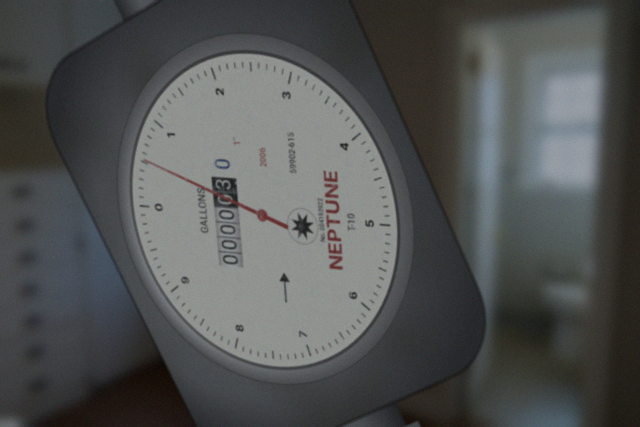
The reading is 30.5gal
